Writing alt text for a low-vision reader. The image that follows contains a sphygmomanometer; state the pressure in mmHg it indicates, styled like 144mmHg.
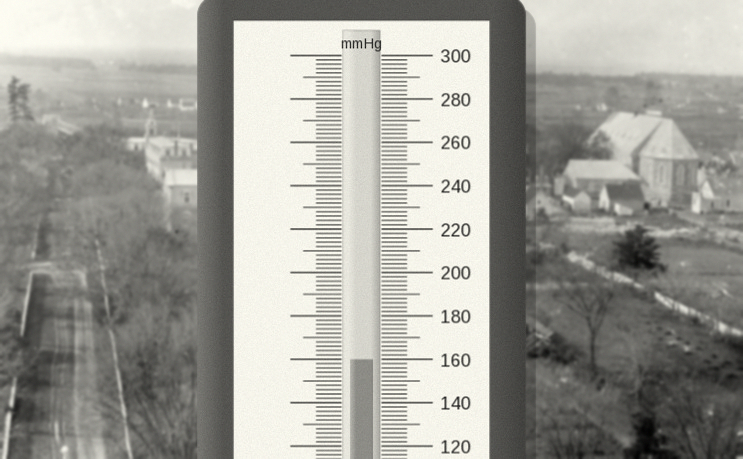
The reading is 160mmHg
